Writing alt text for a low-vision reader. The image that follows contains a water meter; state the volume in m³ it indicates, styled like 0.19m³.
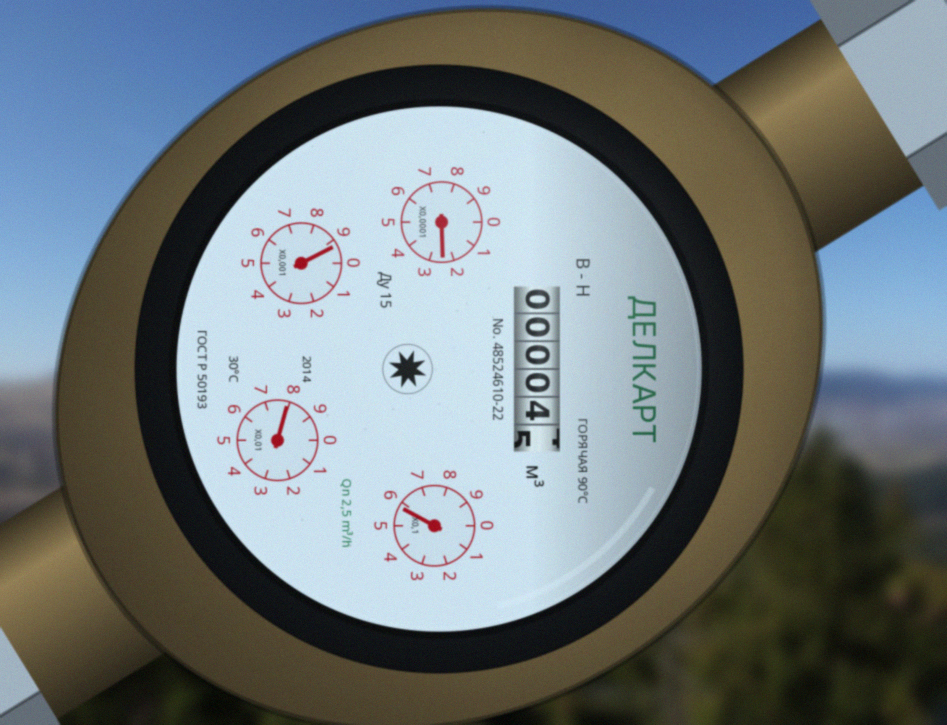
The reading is 44.5792m³
